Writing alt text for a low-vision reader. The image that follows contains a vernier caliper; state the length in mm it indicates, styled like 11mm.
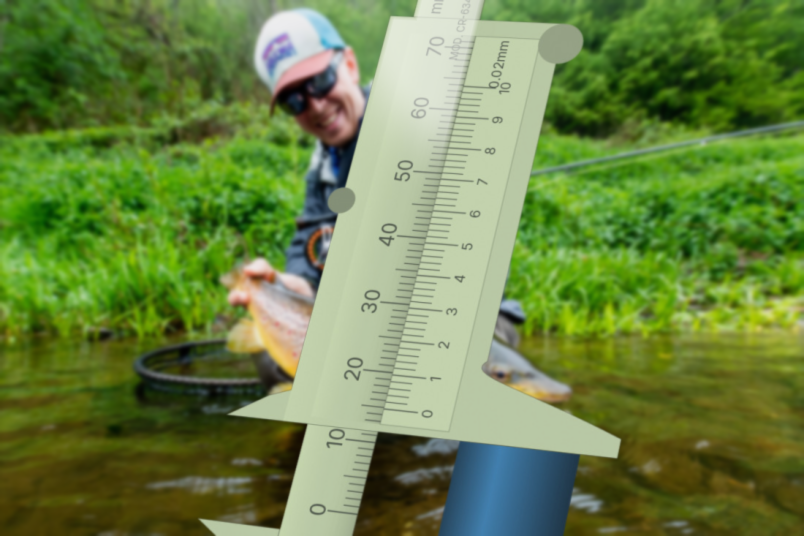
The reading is 14.8mm
